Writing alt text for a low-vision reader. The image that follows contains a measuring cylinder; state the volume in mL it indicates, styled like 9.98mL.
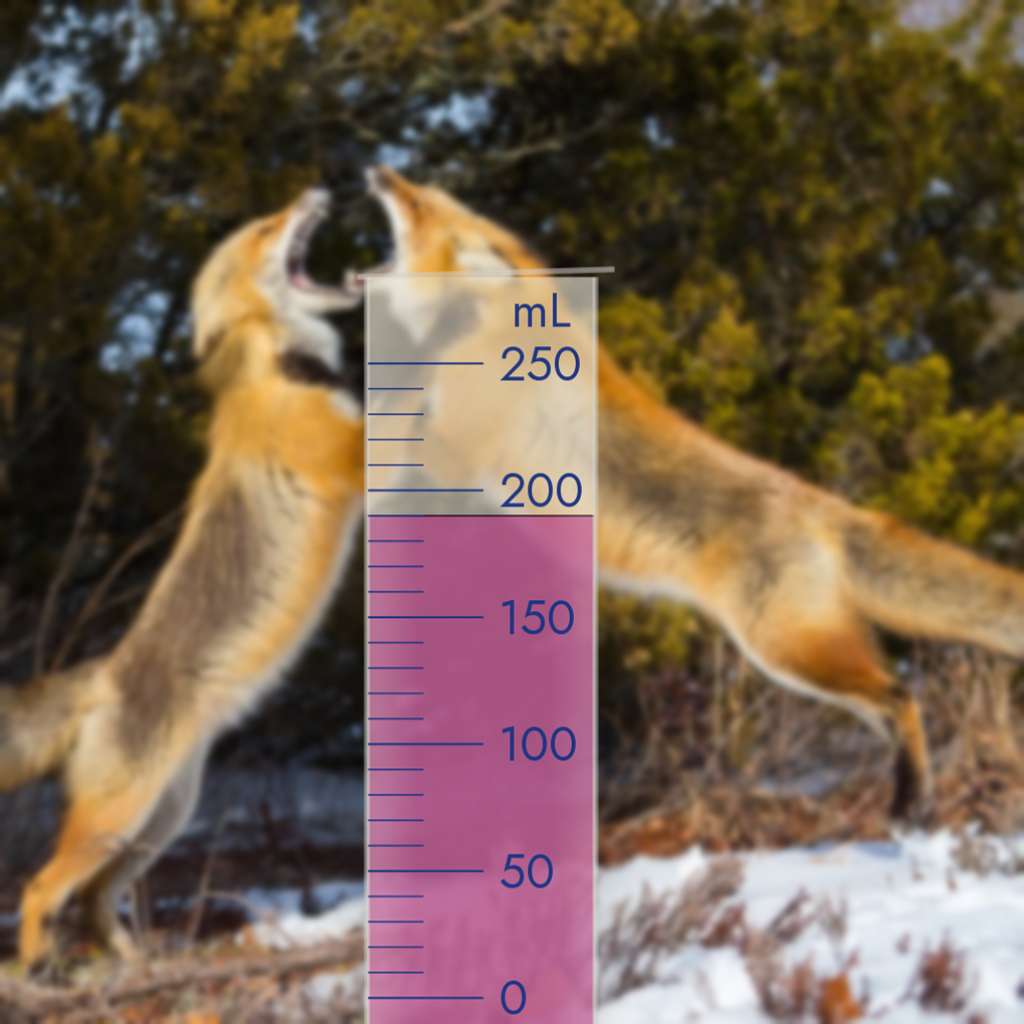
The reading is 190mL
